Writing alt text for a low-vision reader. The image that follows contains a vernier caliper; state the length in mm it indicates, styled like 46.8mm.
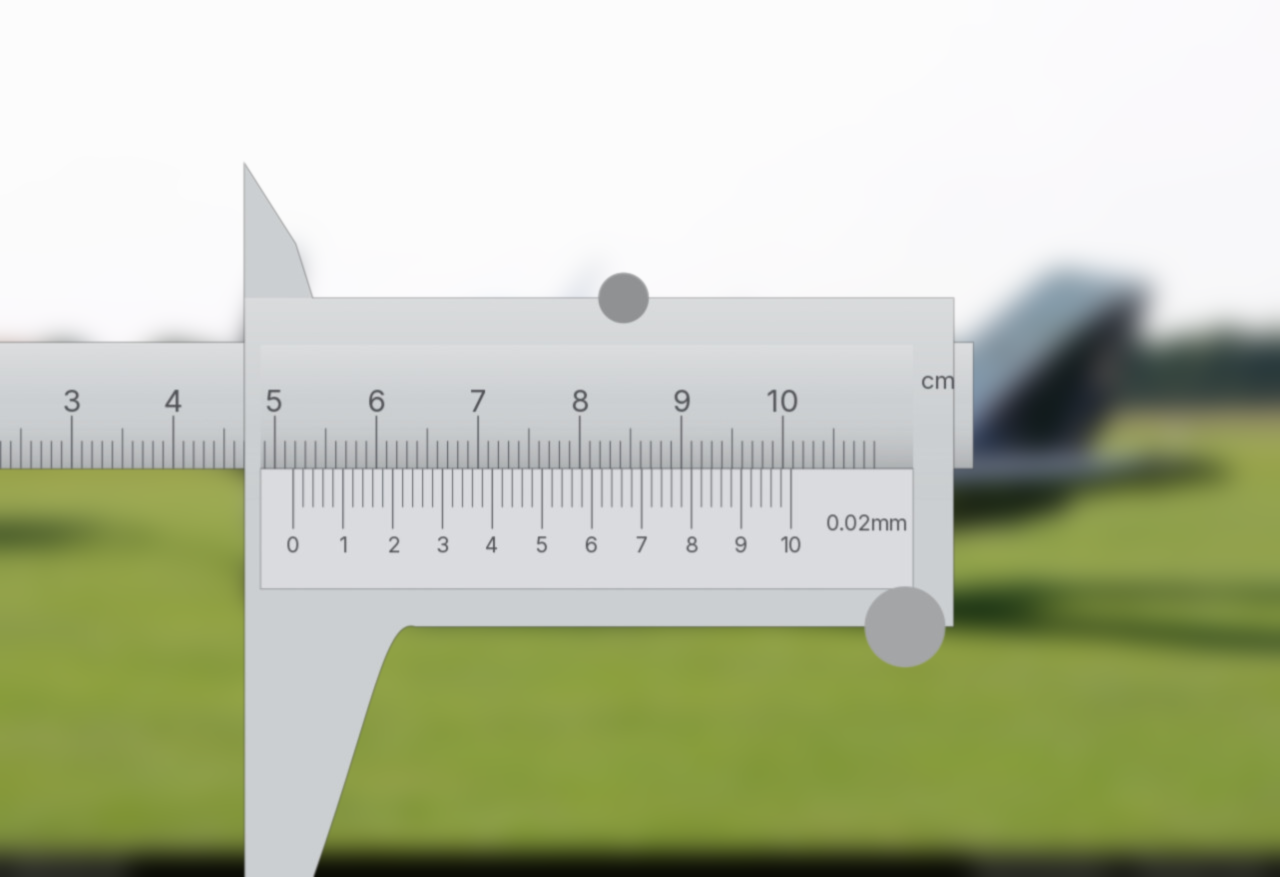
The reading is 51.8mm
